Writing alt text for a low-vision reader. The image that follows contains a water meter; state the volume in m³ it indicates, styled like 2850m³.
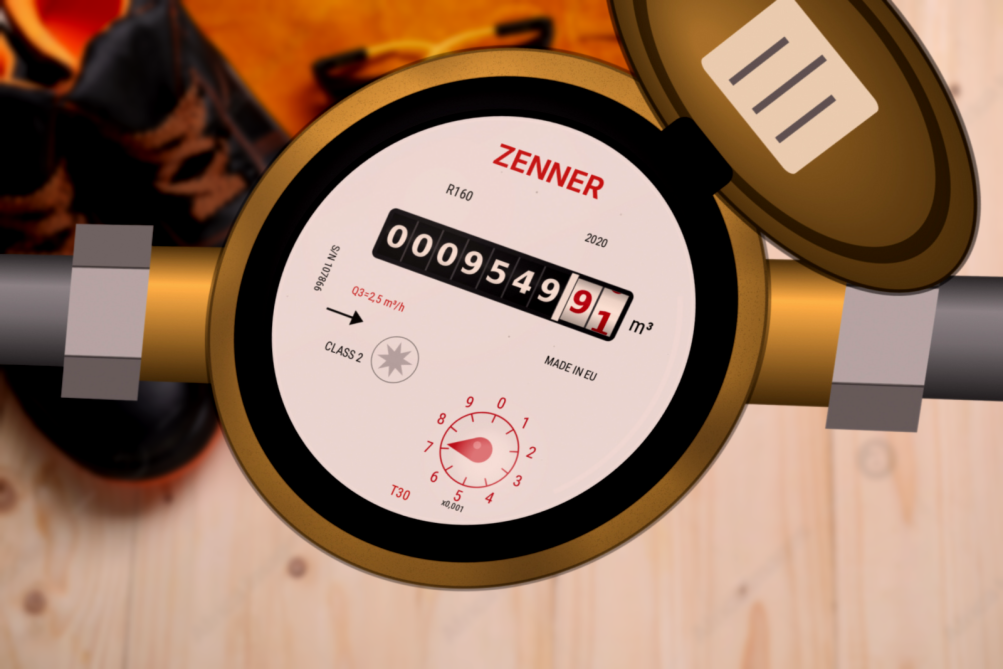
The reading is 9549.907m³
